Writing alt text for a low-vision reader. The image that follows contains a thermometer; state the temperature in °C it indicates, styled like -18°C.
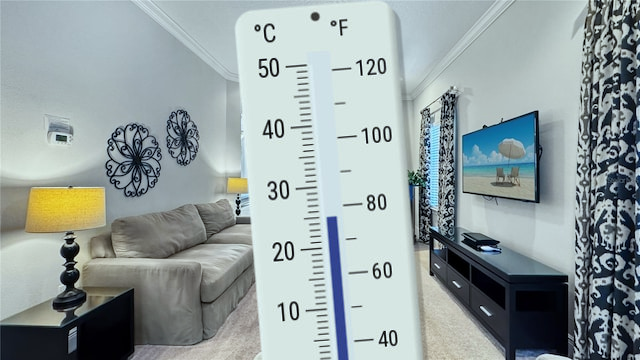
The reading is 25°C
